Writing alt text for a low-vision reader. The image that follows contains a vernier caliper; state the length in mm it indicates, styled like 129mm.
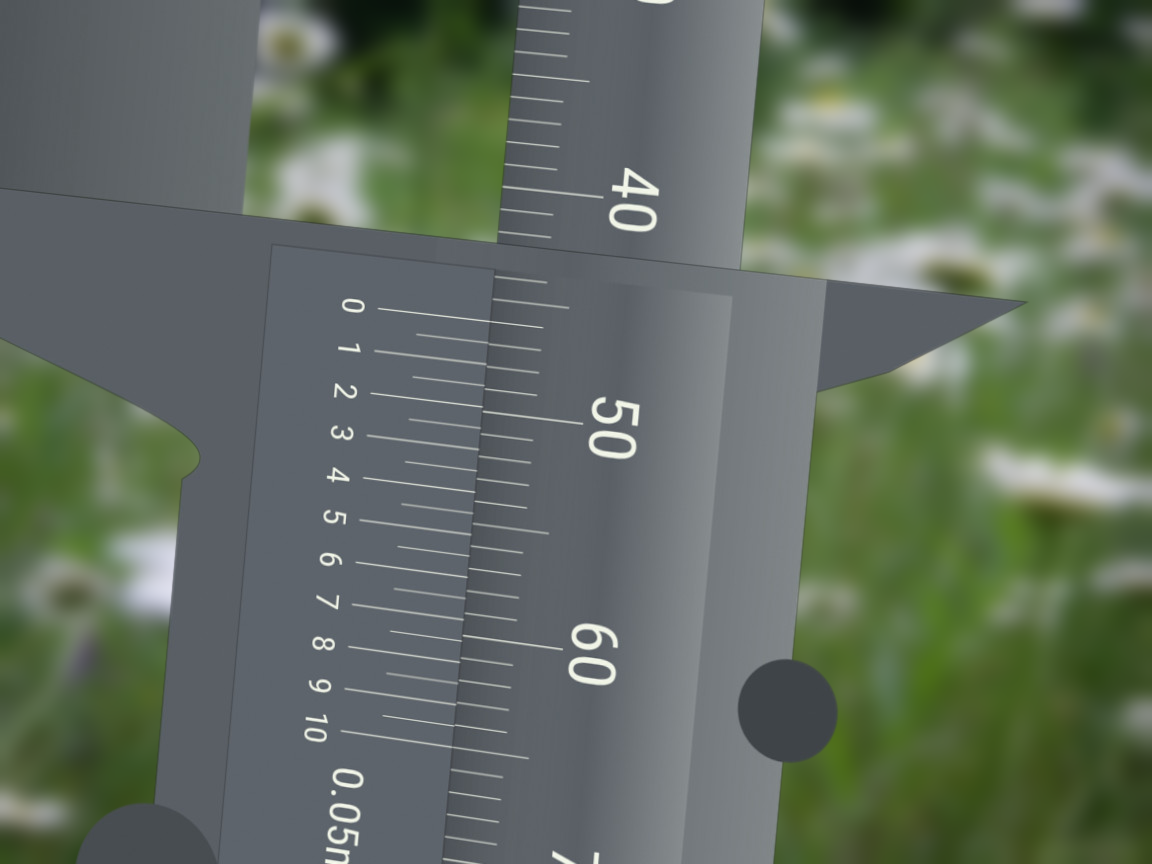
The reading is 46.0mm
